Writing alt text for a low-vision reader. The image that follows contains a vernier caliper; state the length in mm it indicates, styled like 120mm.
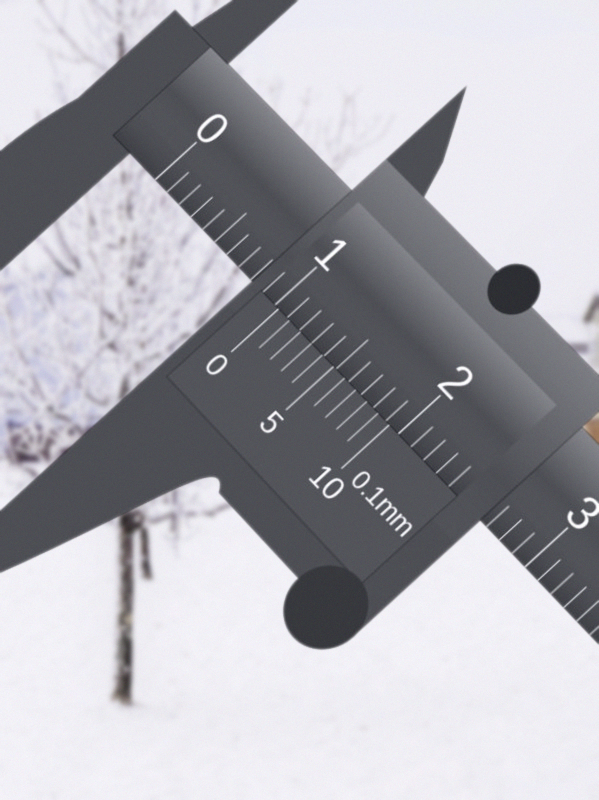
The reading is 10.3mm
